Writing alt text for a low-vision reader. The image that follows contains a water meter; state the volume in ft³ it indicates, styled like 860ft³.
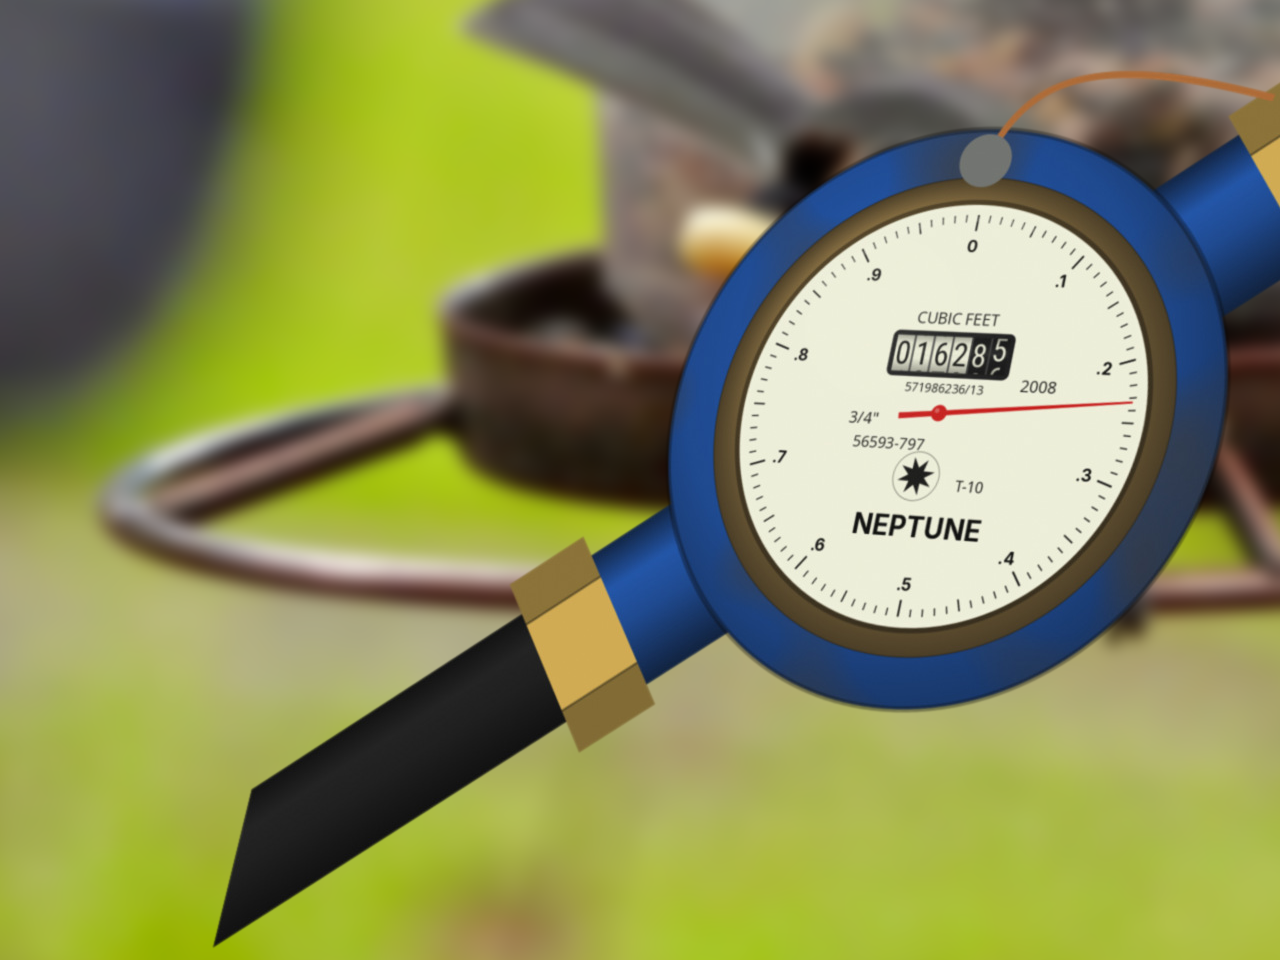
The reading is 16285.23ft³
